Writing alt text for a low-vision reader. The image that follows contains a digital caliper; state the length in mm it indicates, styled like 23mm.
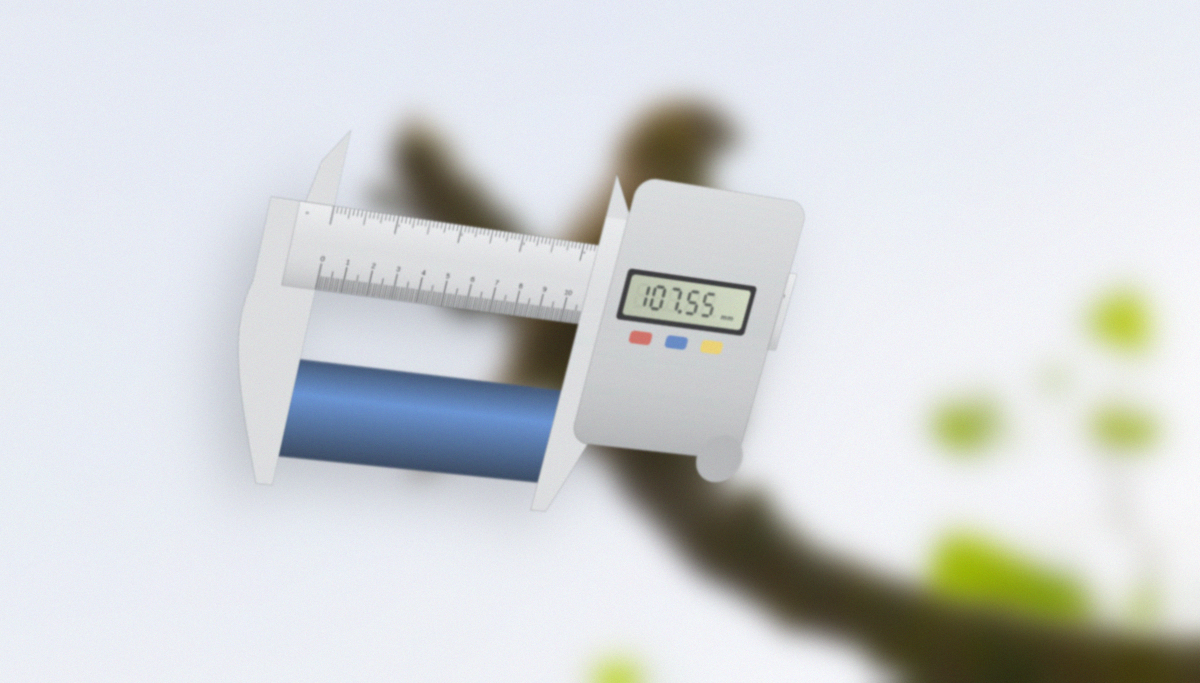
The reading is 107.55mm
